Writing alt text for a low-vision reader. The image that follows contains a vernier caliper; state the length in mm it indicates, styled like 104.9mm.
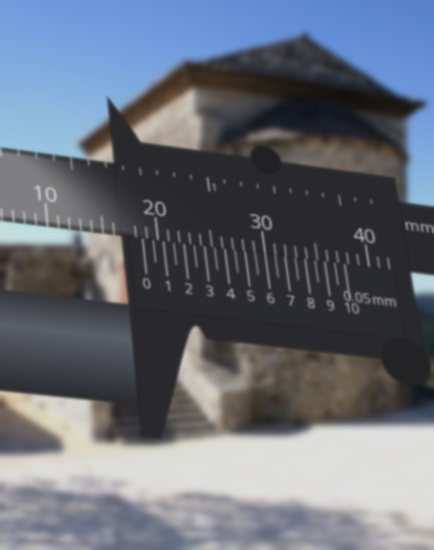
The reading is 18.6mm
